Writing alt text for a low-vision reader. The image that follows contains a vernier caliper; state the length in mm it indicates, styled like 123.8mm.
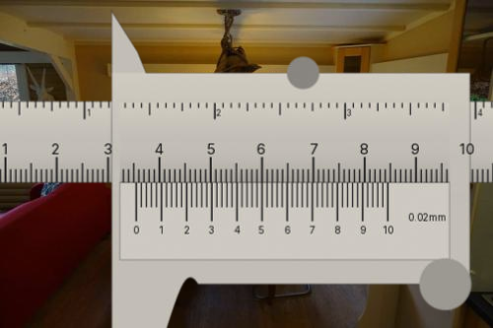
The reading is 35.5mm
